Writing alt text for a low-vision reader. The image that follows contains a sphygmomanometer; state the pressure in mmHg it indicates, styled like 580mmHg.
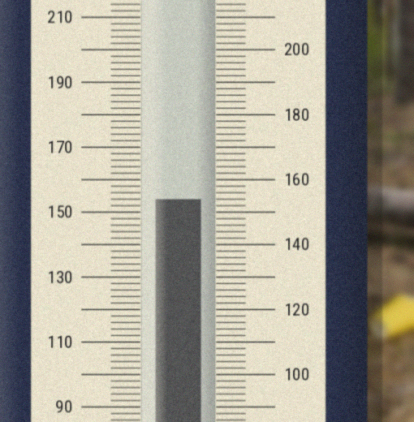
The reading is 154mmHg
